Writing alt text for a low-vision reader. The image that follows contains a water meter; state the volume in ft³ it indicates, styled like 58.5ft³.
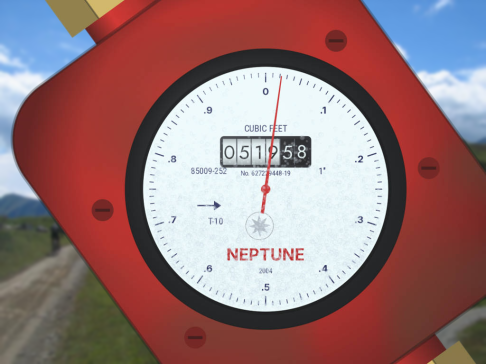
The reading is 51958.02ft³
